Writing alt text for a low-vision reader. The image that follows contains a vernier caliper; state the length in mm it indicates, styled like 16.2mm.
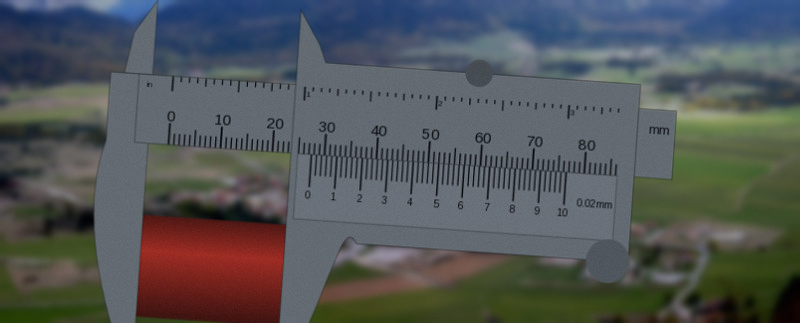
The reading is 27.5mm
